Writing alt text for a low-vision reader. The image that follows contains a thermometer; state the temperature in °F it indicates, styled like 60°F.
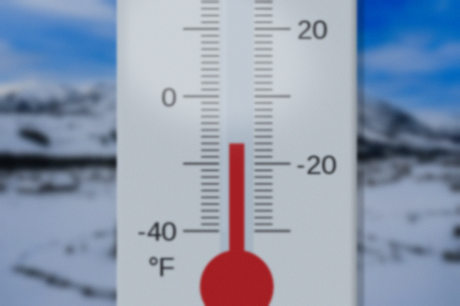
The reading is -14°F
